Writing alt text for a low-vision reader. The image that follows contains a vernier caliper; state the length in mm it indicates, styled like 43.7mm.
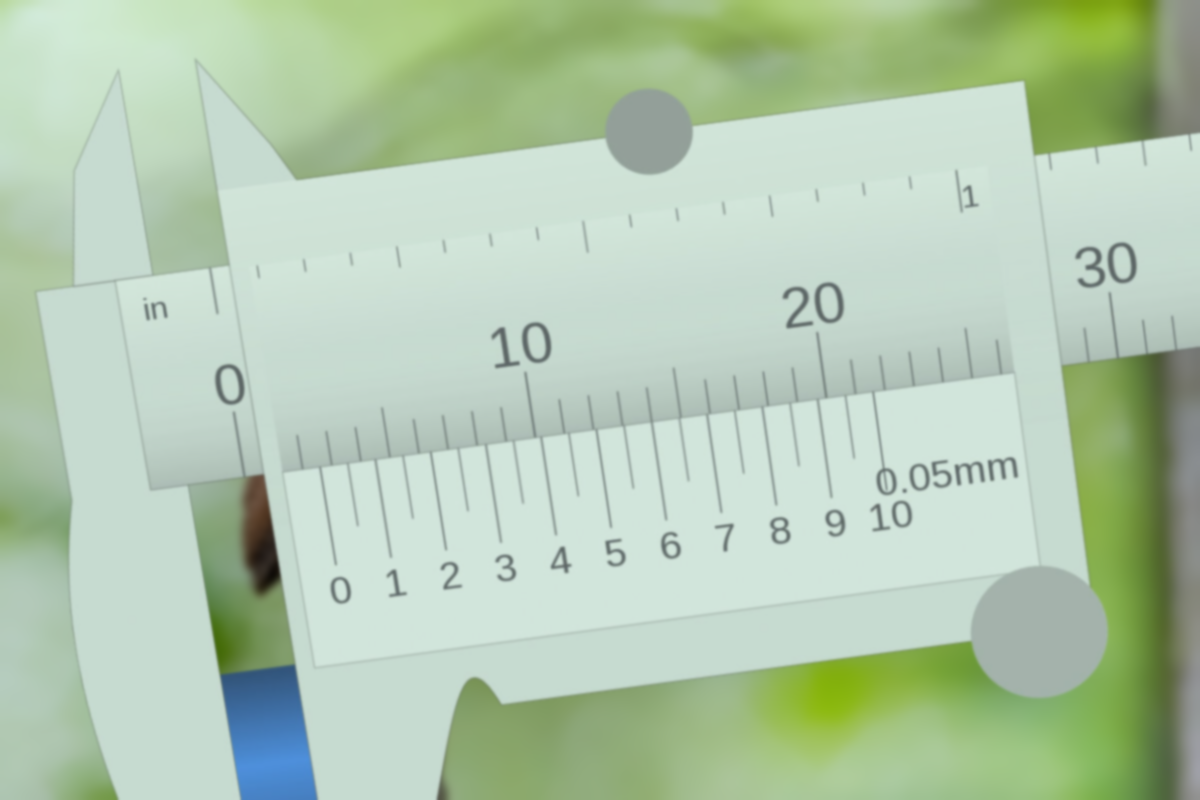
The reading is 2.6mm
